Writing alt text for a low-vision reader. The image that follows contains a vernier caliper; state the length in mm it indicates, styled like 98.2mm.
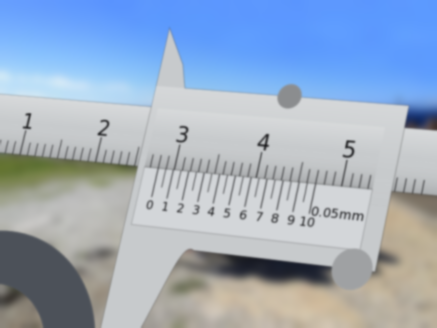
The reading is 28.0mm
